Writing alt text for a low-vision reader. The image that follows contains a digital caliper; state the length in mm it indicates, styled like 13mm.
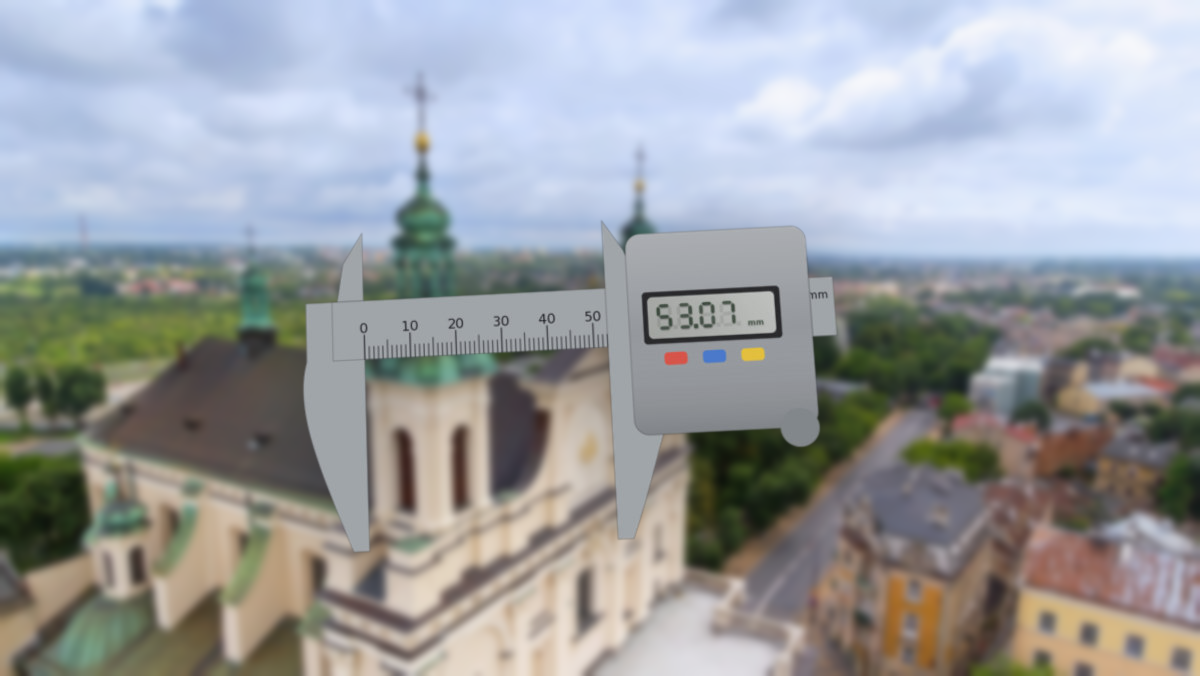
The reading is 53.07mm
